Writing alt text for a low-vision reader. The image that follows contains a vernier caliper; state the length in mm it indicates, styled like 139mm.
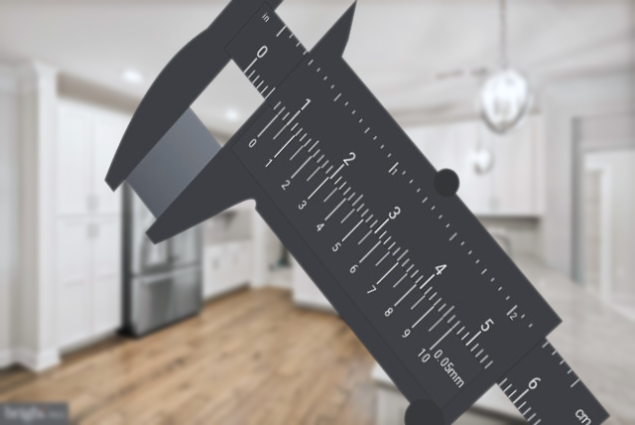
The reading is 8.0mm
